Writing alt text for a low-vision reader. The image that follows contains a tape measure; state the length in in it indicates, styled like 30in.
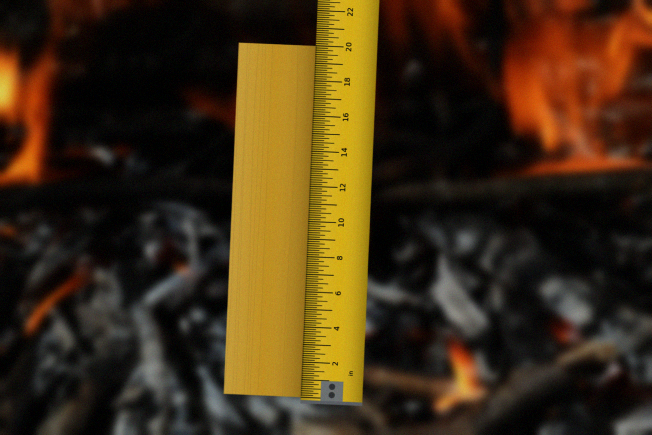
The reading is 20in
